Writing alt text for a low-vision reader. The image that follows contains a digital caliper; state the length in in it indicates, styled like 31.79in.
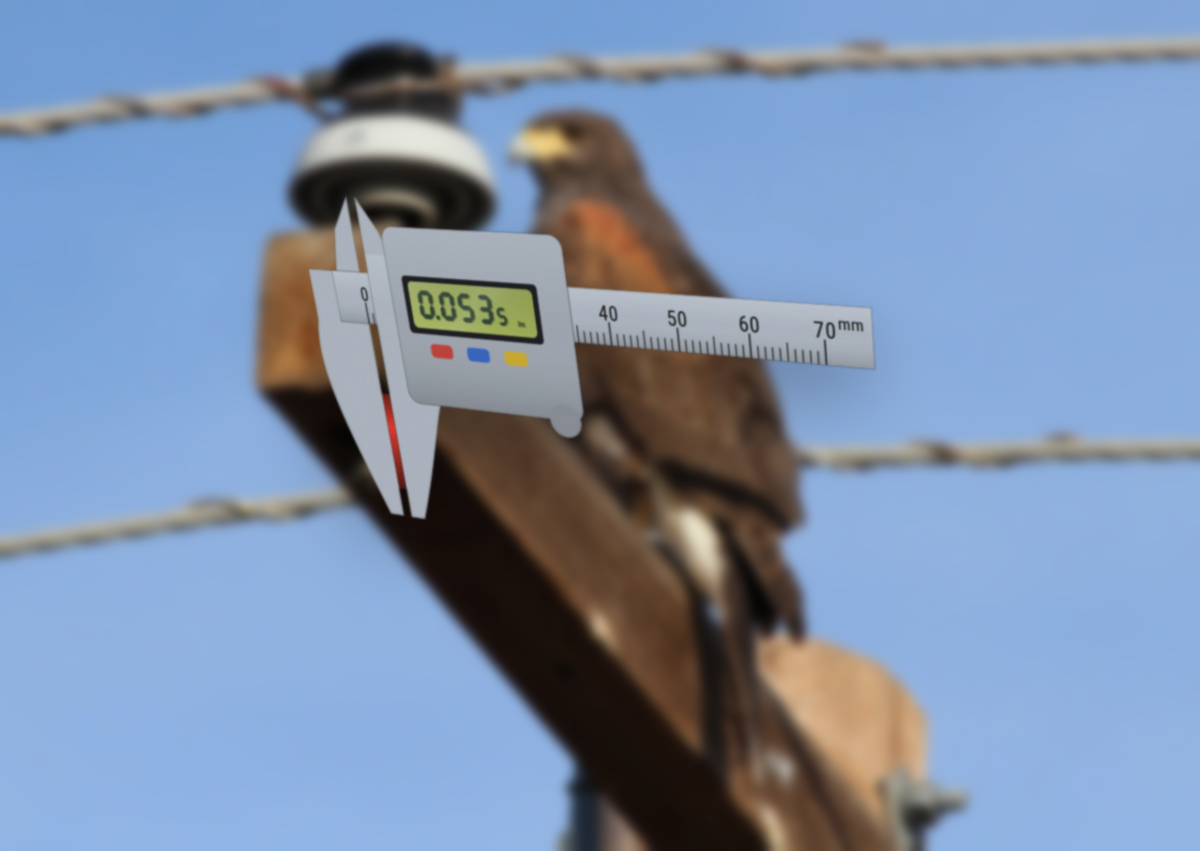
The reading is 0.0535in
